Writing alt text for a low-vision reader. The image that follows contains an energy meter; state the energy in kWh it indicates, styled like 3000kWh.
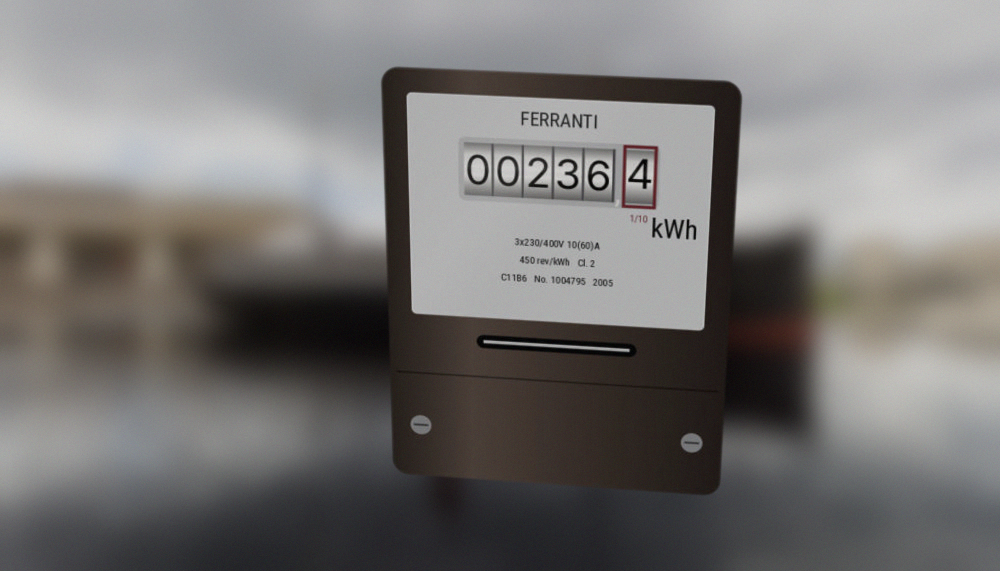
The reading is 236.4kWh
